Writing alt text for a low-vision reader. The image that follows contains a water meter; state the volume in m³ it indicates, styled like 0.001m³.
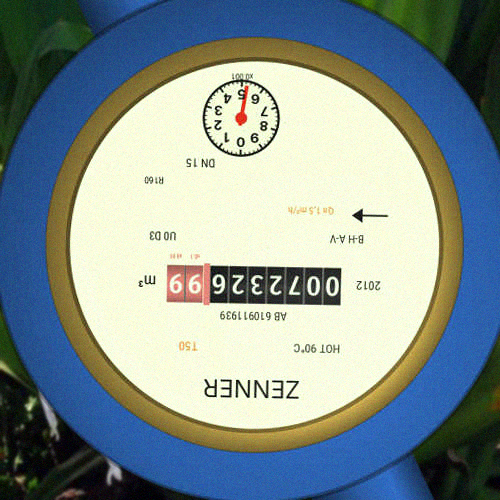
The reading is 72326.995m³
